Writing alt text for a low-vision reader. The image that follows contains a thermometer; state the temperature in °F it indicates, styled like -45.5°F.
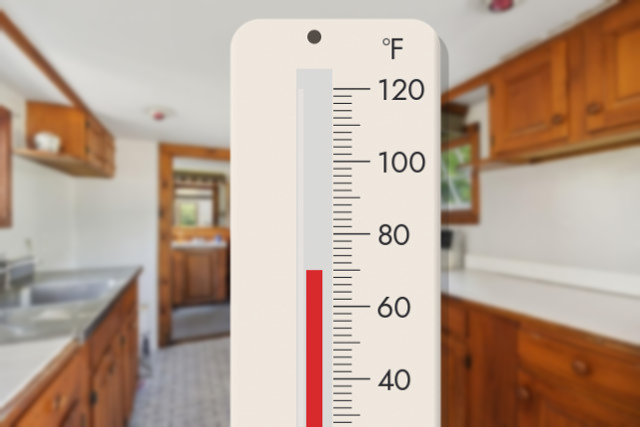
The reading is 70°F
